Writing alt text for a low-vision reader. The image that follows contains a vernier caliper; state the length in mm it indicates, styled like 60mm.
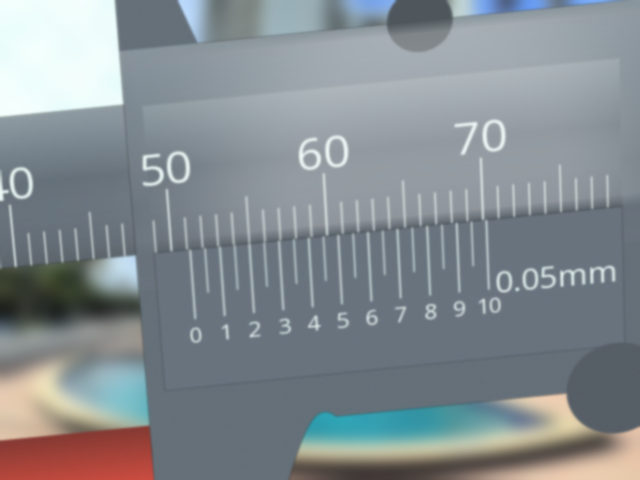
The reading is 51.2mm
